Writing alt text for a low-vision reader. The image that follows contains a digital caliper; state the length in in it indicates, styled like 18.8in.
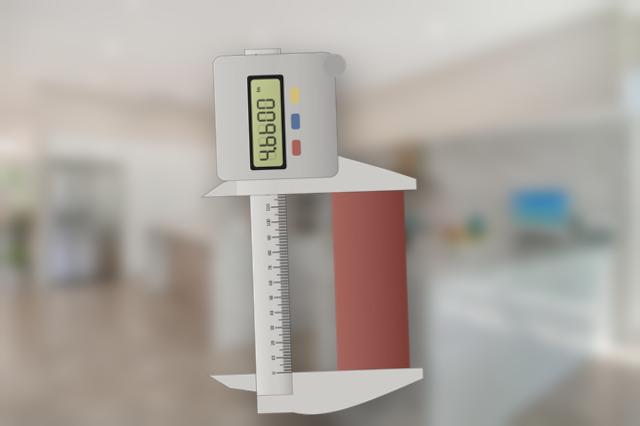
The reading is 4.6600in
